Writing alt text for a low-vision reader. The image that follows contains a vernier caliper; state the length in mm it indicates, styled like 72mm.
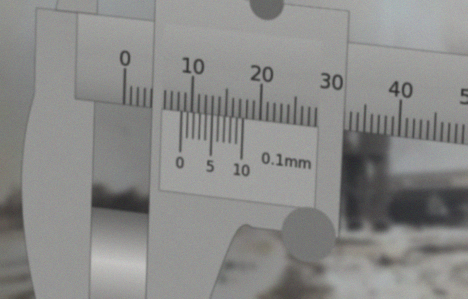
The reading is 8.5mm
